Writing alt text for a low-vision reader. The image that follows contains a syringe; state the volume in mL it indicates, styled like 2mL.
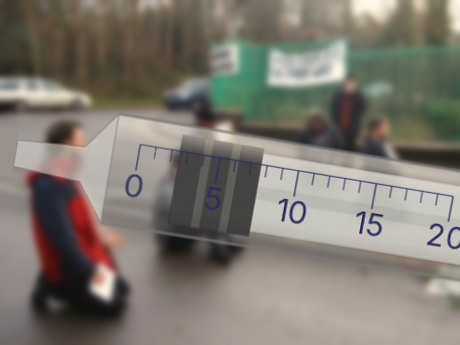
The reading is 2.5mL
